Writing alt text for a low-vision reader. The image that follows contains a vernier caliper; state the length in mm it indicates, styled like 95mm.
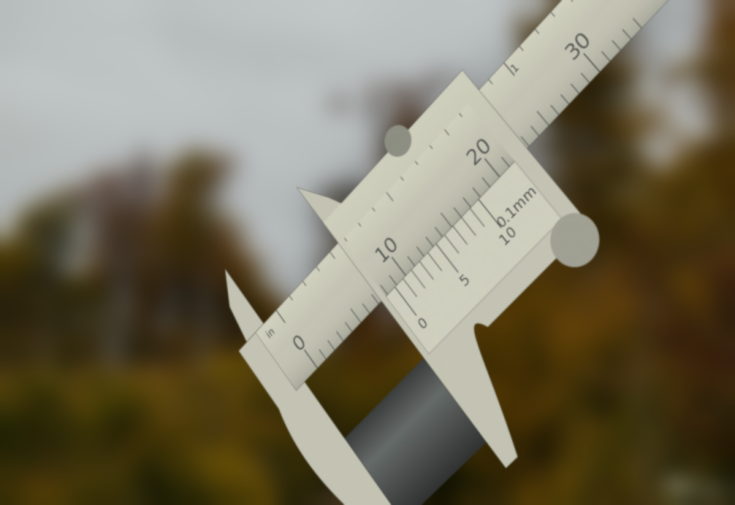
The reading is 8.8mm
